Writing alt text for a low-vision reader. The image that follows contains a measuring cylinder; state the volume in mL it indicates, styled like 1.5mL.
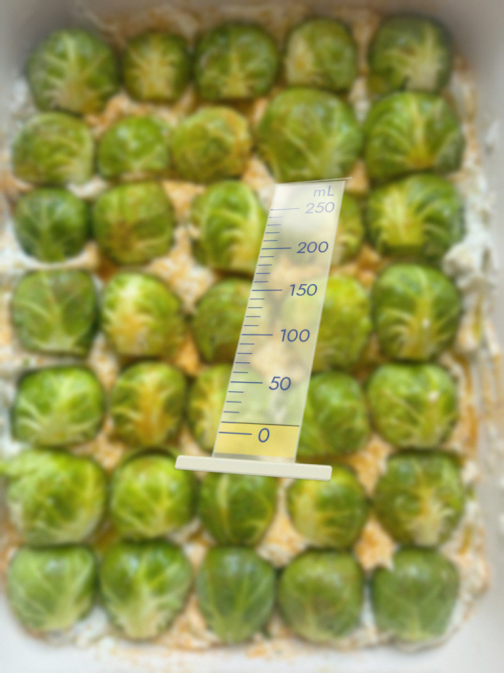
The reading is 10mL
